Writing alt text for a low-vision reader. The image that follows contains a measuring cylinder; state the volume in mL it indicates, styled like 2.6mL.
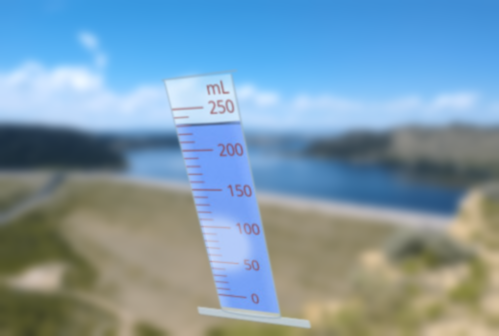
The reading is 230mL
